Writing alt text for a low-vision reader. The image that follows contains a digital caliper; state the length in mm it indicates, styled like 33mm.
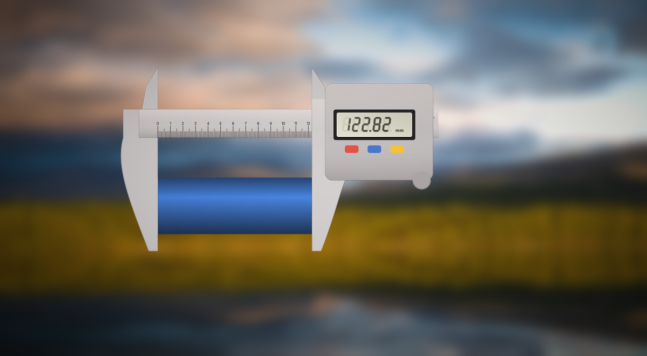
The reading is 122.82mm
